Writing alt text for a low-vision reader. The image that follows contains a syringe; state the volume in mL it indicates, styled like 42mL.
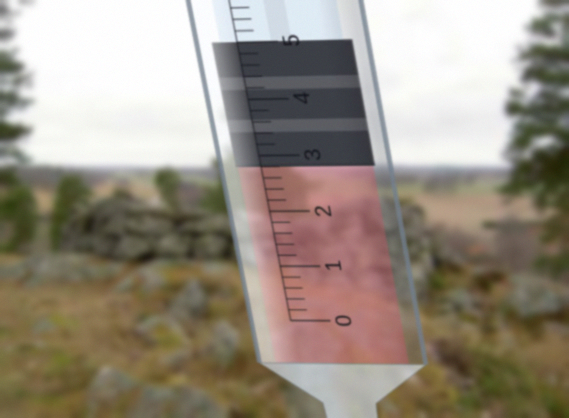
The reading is 2.8mL
